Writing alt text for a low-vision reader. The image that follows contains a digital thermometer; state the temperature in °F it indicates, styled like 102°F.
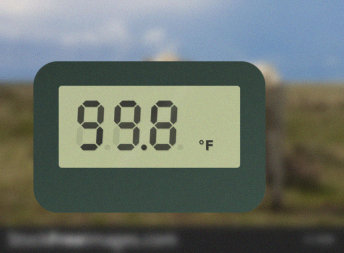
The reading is 99.8°F
